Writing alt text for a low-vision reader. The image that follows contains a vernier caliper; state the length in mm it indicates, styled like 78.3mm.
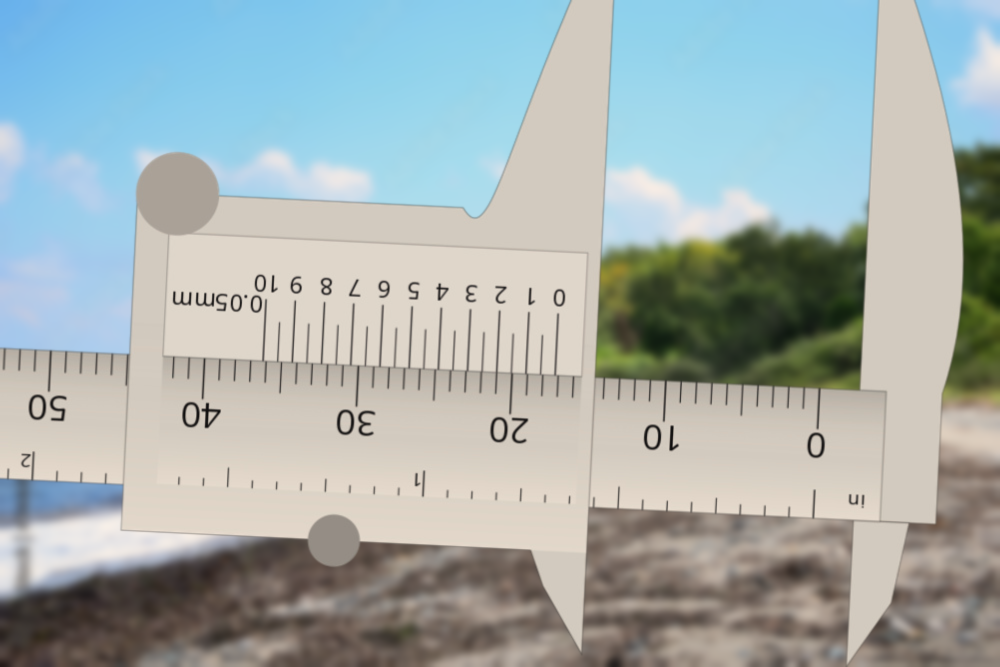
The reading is 17.2mm
